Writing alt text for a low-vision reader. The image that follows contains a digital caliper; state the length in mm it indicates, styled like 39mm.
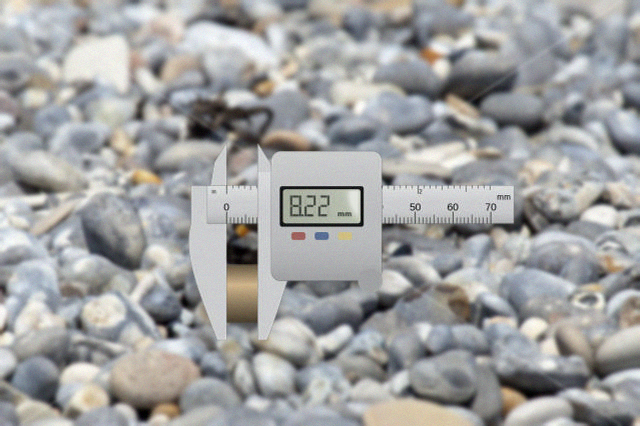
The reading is 8.22mm
